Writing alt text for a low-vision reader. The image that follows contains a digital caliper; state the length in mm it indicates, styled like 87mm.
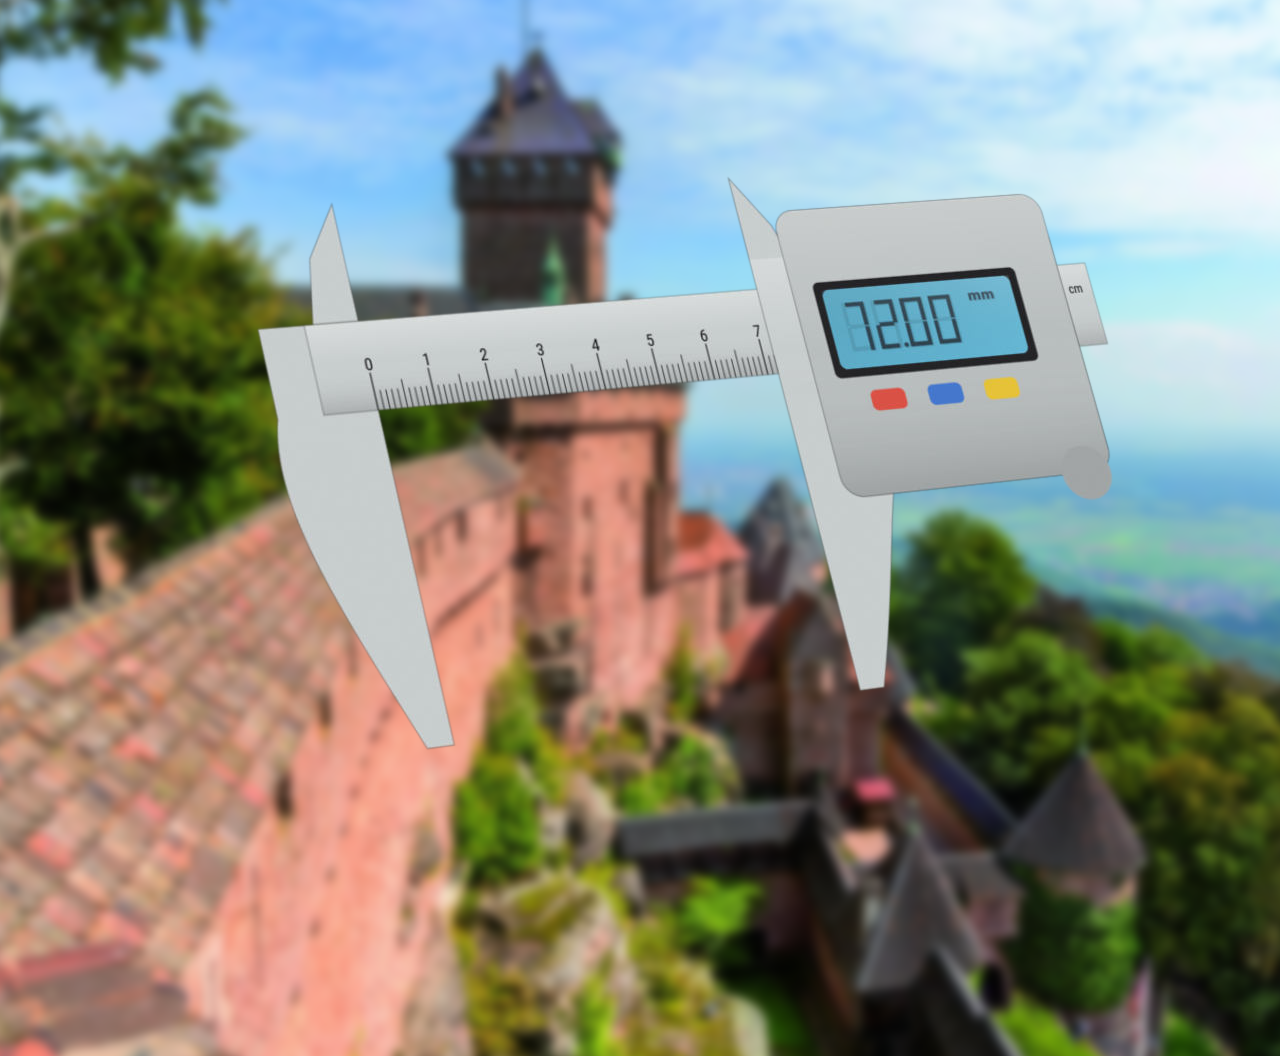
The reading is 72.00mm
